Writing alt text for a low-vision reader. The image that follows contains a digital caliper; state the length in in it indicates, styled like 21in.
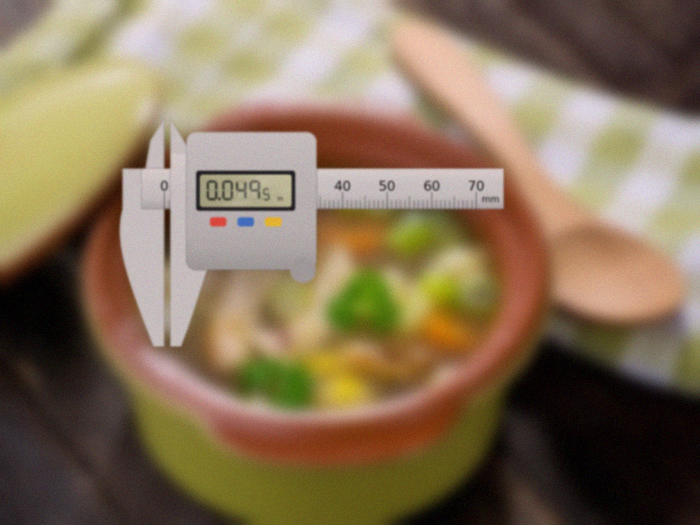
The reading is 0.0495in
